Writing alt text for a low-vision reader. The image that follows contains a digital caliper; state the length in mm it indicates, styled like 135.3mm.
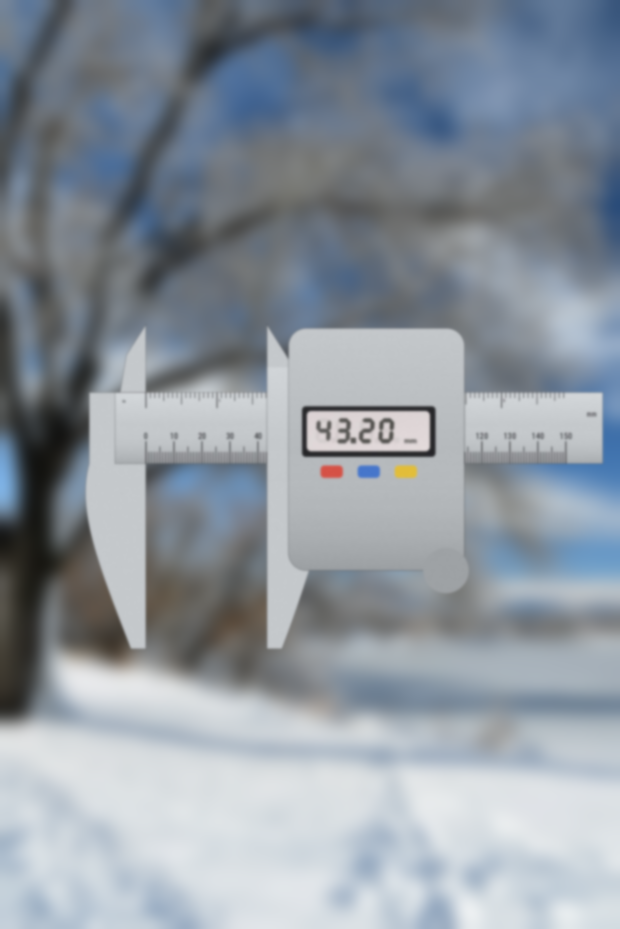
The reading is 43.20mm
